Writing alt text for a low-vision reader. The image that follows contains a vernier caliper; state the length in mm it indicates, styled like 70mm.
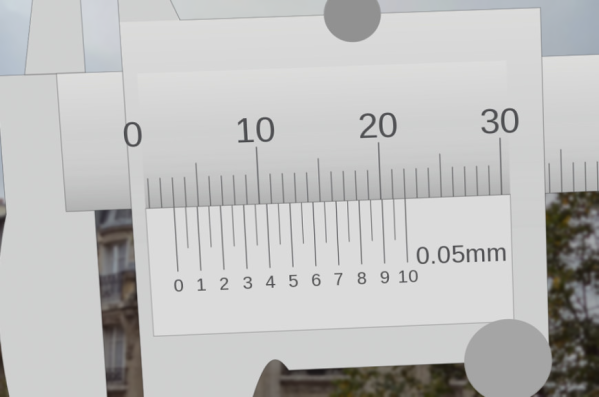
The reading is 3.0mm
